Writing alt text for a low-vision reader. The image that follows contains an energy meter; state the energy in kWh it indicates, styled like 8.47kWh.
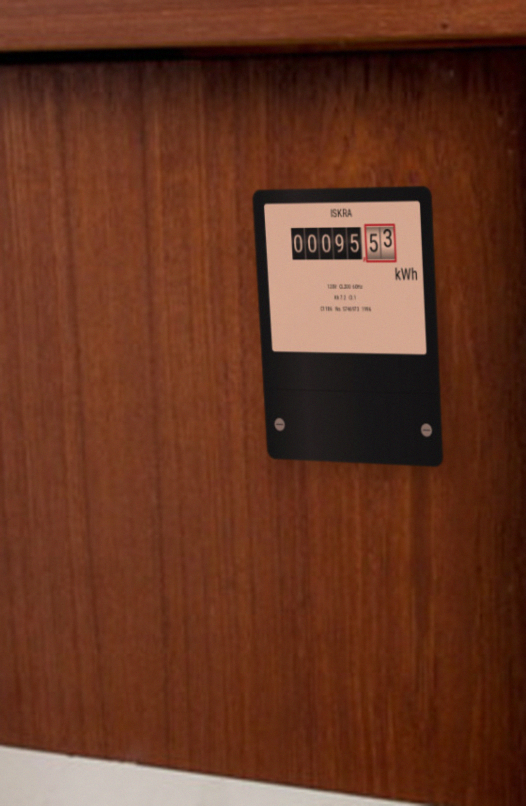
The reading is 95.53kWh
